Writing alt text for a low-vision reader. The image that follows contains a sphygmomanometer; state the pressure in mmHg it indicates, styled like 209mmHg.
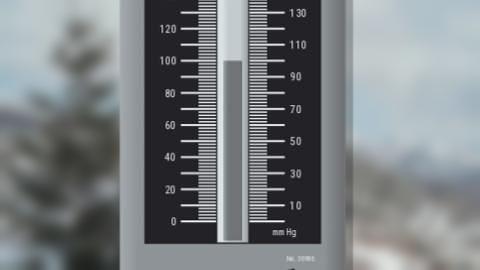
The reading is 100mmHg
